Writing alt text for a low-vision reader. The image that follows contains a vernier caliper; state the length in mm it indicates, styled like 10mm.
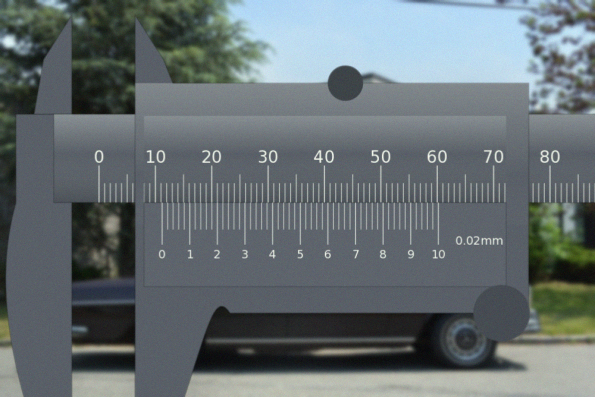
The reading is 11.2mm
